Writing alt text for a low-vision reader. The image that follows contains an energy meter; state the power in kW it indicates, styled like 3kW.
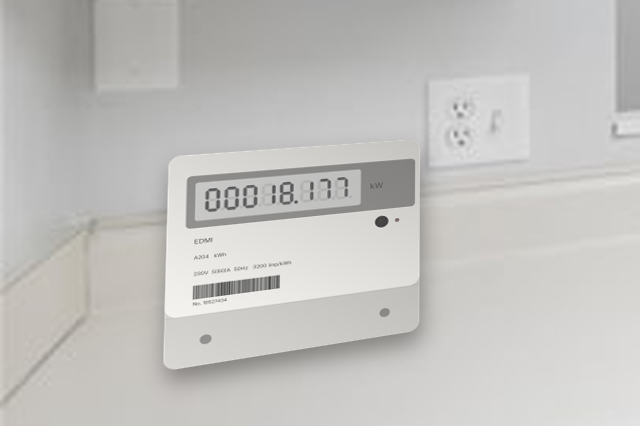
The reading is 18.177kW
